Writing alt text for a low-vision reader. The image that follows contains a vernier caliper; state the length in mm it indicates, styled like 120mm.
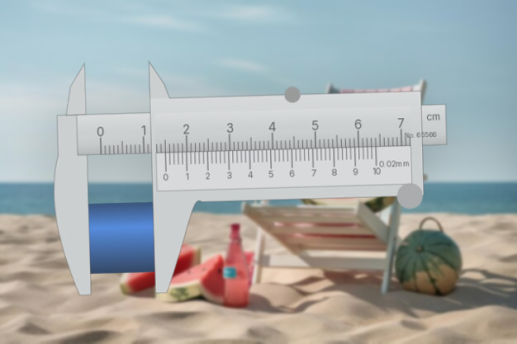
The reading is 15.0mm
